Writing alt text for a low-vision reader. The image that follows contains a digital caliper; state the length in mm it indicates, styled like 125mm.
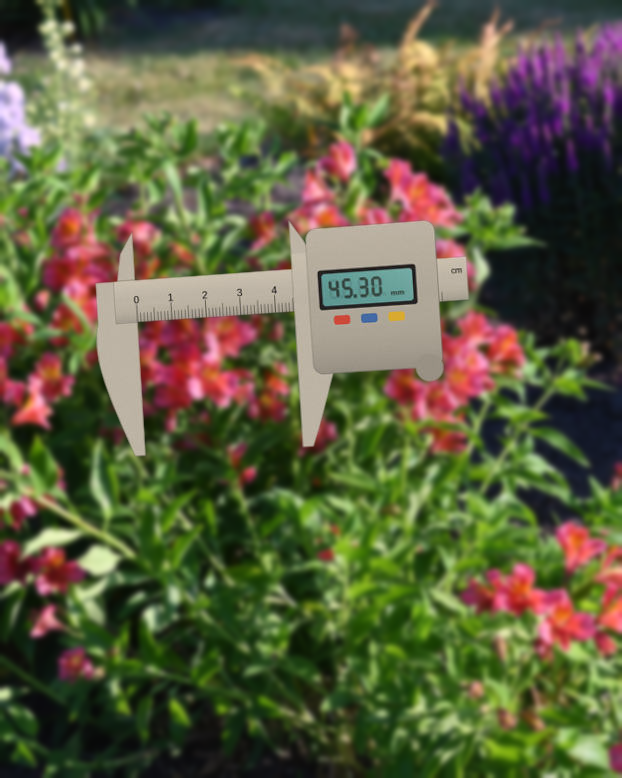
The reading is 45.30mm
